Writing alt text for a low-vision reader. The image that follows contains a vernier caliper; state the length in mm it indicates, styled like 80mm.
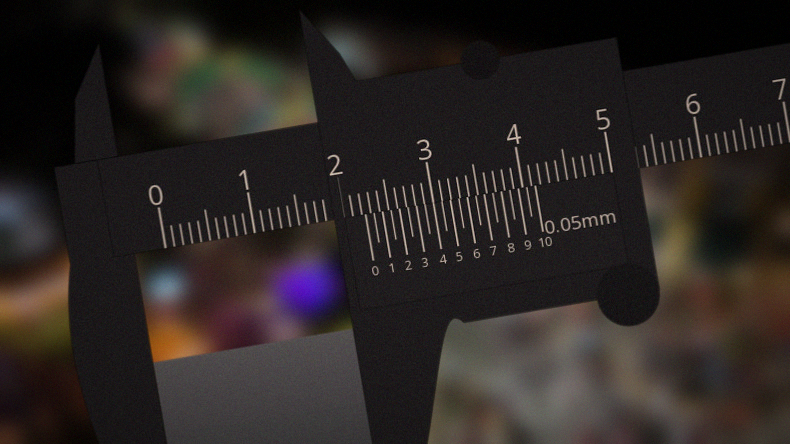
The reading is 22.4mm
